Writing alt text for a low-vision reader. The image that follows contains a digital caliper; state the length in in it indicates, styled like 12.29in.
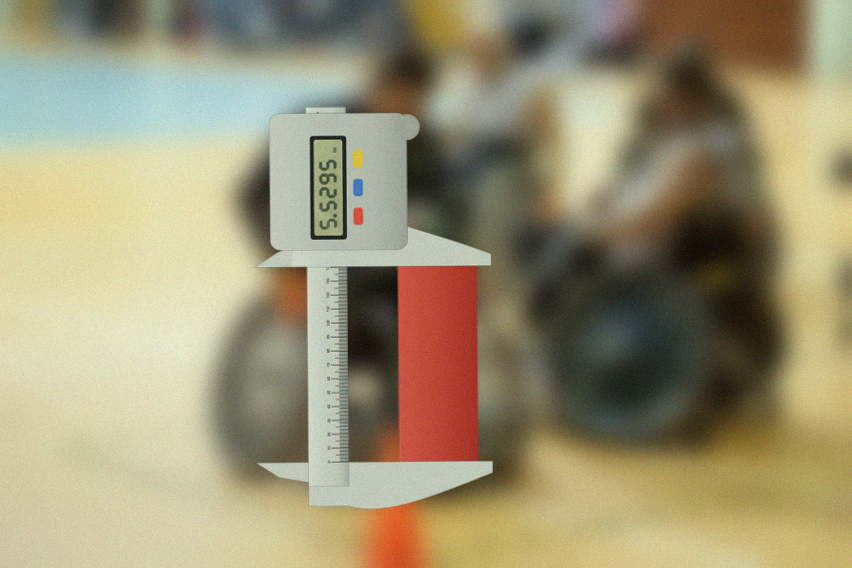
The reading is 5.5295in
